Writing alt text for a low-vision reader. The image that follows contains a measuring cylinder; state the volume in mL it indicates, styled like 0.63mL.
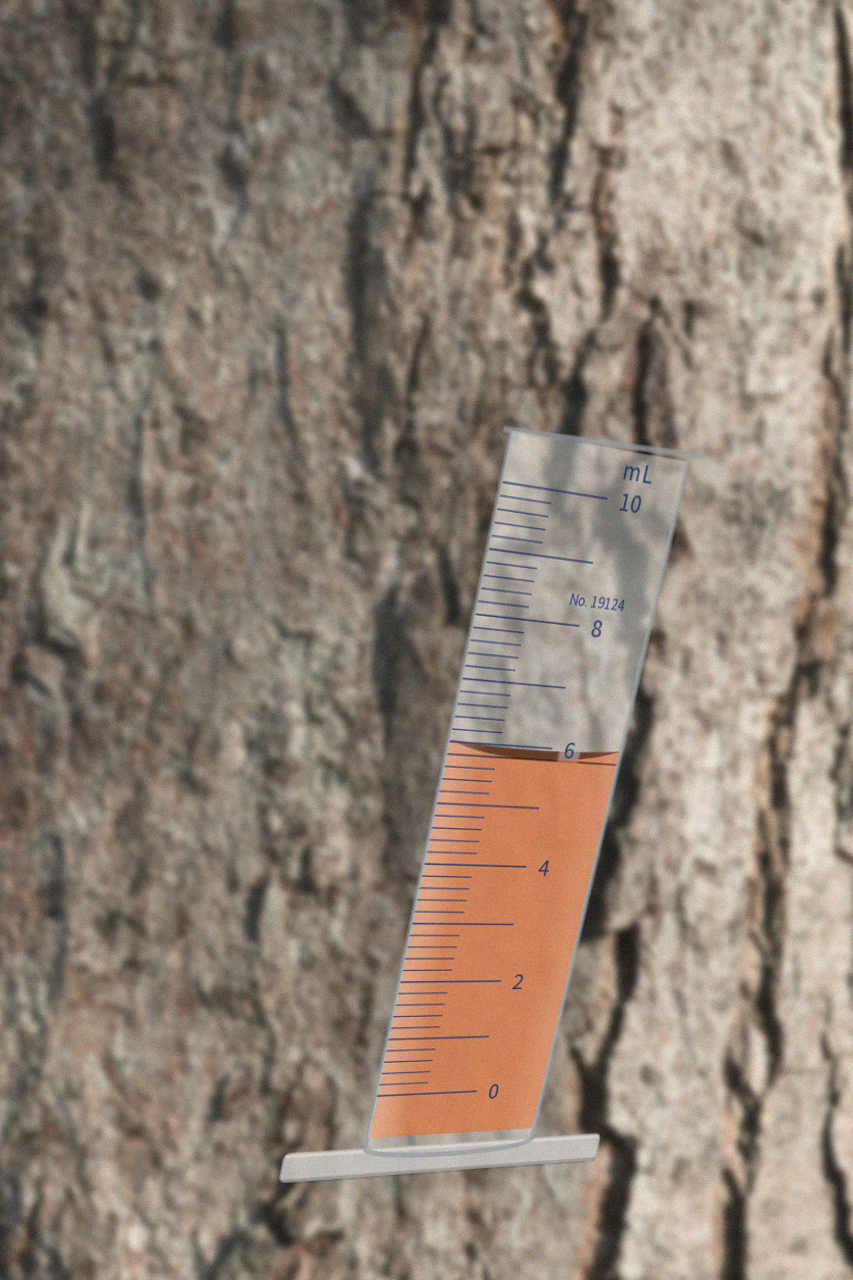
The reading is 5.8mL
